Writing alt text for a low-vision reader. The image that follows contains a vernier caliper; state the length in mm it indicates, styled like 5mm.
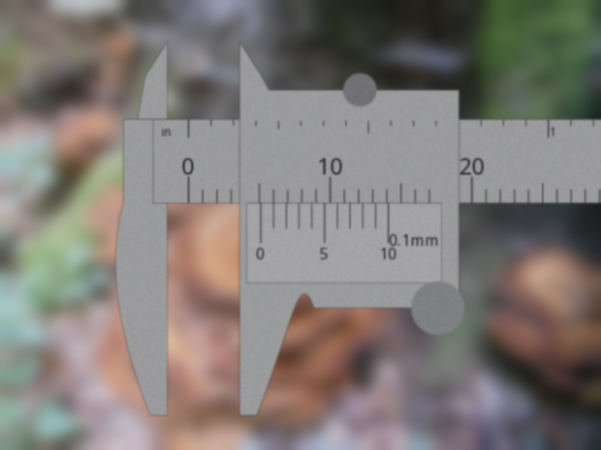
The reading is 5.1mm
